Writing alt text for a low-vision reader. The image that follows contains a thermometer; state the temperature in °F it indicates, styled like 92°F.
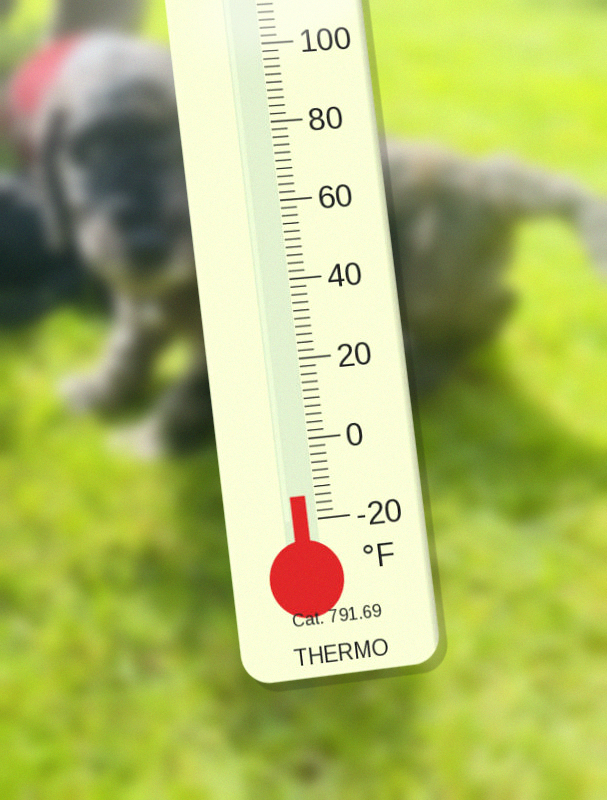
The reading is -14°F
